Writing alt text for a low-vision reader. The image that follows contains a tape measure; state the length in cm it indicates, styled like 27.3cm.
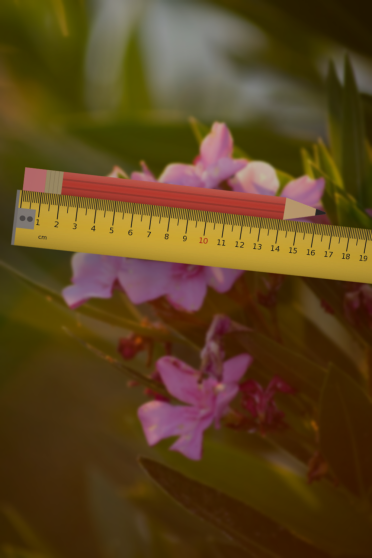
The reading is 16.5cm
